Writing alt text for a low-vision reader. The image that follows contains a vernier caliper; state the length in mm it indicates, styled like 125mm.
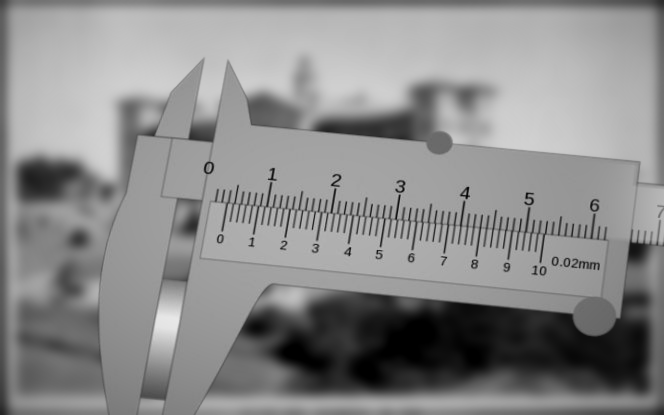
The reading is 3.8mm
